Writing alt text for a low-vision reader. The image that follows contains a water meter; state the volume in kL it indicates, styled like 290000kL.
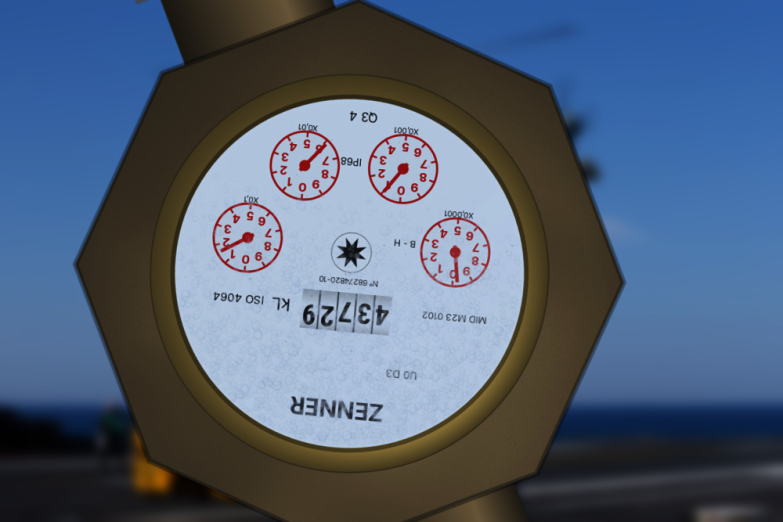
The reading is 43729.1609kL
